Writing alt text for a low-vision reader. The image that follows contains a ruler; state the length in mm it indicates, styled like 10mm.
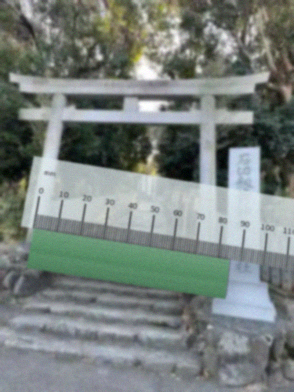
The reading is 85mm
